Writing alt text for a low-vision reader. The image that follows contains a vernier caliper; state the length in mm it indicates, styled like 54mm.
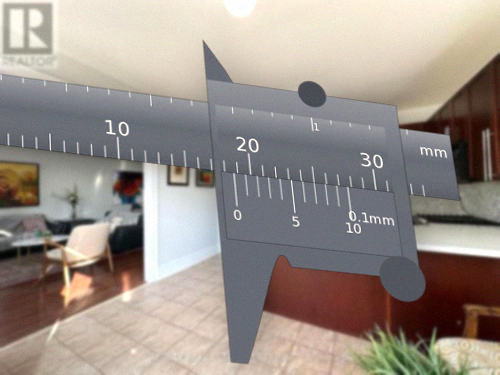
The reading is 18.7mm
